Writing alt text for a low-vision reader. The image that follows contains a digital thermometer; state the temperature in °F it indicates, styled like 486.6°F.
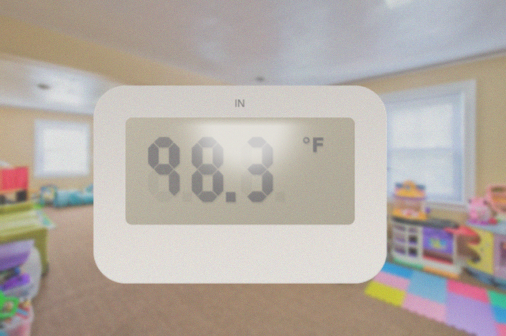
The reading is 98.3°F
